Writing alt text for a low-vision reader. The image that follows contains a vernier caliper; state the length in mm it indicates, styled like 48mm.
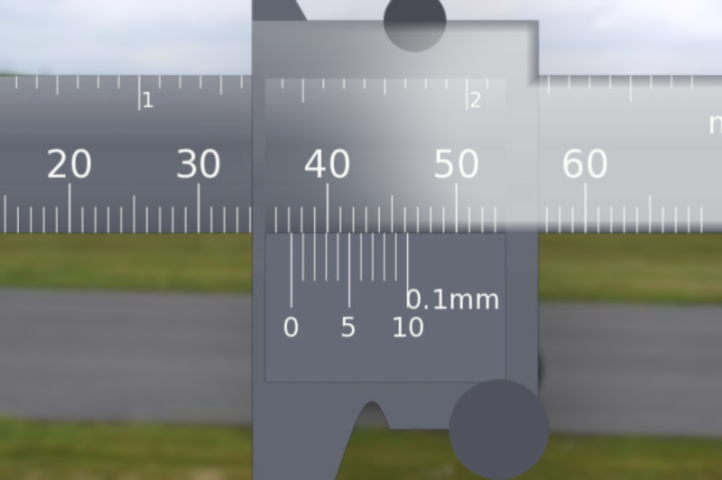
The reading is 37.2mm
